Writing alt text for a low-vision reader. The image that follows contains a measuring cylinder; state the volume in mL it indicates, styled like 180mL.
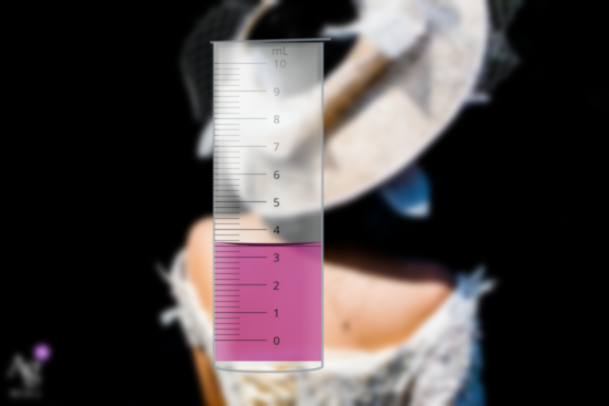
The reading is 3.4mL
